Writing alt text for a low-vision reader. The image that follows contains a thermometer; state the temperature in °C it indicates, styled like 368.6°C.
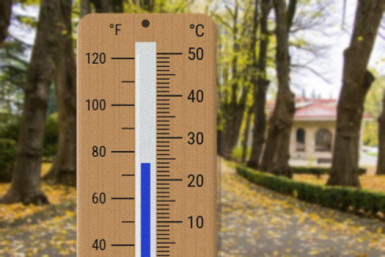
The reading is 24°C
